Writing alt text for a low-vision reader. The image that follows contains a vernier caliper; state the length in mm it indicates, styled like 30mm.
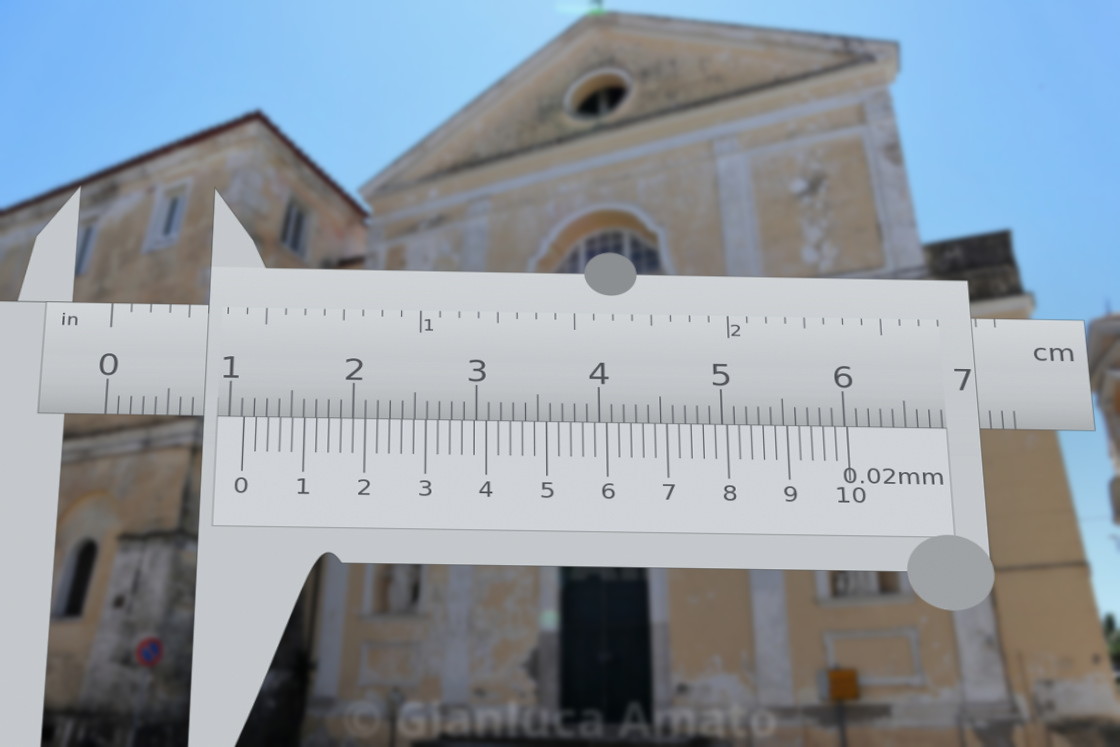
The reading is 11.2mm
